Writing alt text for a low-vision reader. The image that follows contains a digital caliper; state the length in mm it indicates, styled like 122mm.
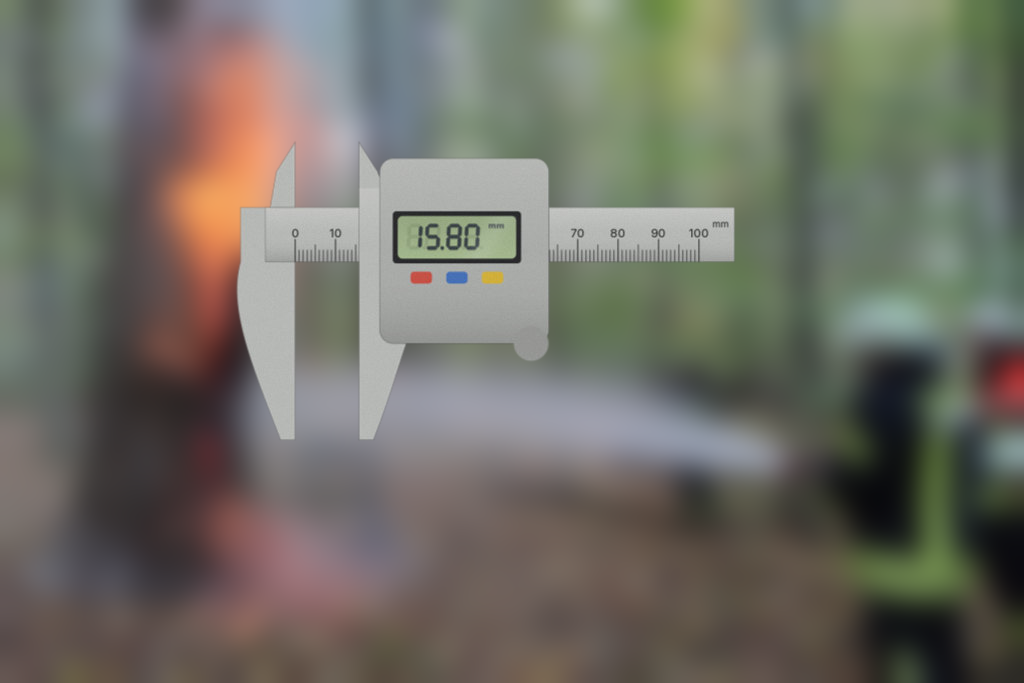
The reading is 15.80mm
